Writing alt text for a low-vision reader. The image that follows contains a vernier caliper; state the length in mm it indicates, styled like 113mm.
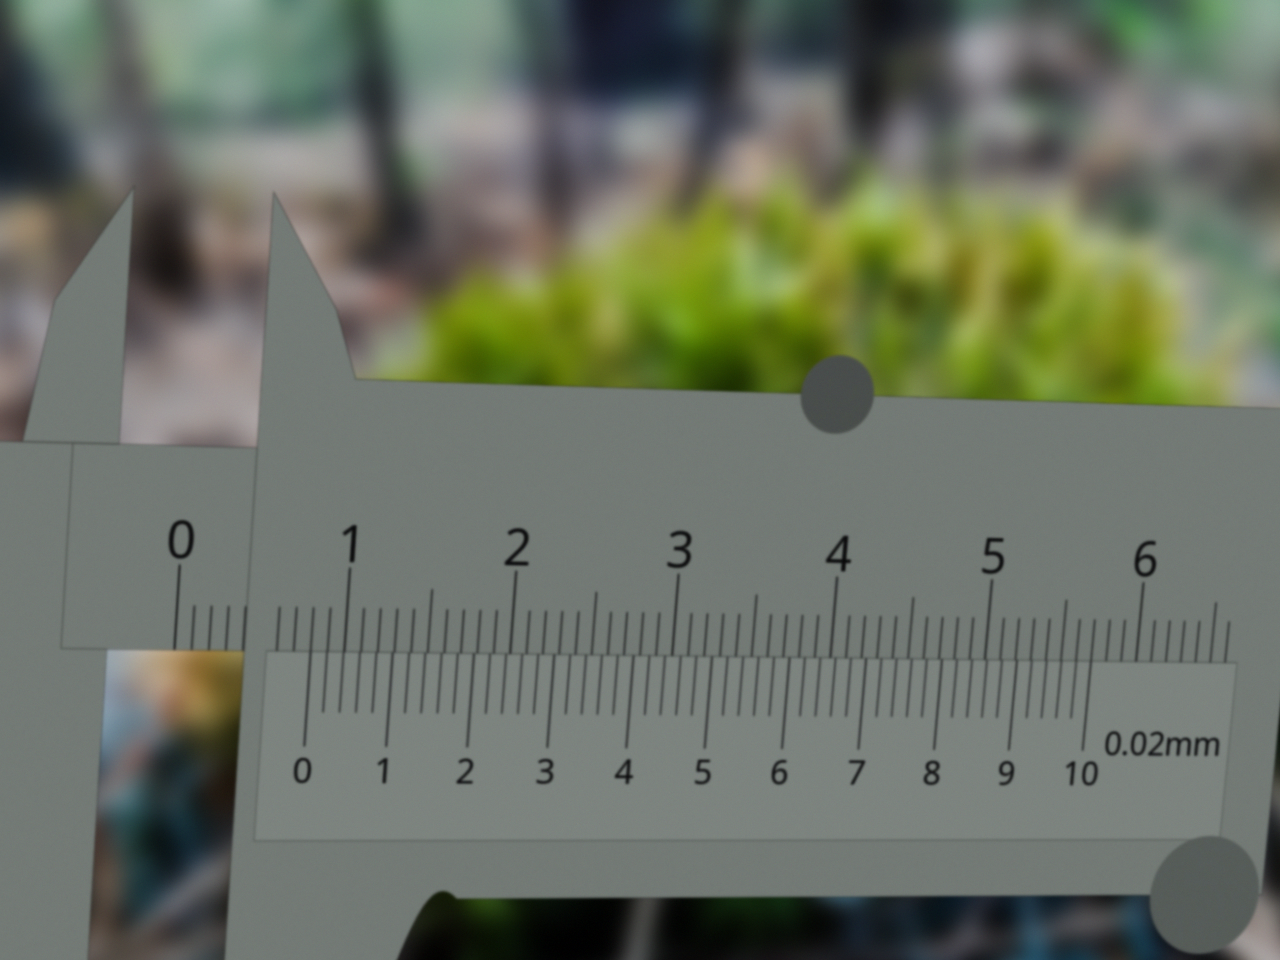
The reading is 8.0mm
